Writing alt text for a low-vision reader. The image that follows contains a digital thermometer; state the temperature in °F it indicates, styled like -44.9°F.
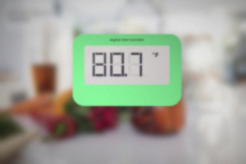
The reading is 80.7°F
